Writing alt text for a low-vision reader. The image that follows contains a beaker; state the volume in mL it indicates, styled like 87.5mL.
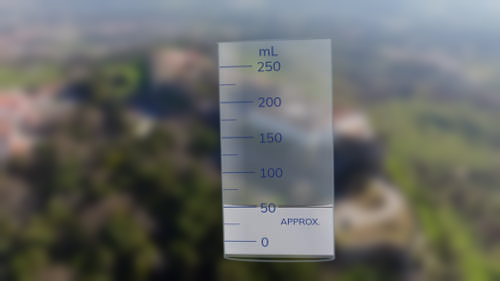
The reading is 50mL
